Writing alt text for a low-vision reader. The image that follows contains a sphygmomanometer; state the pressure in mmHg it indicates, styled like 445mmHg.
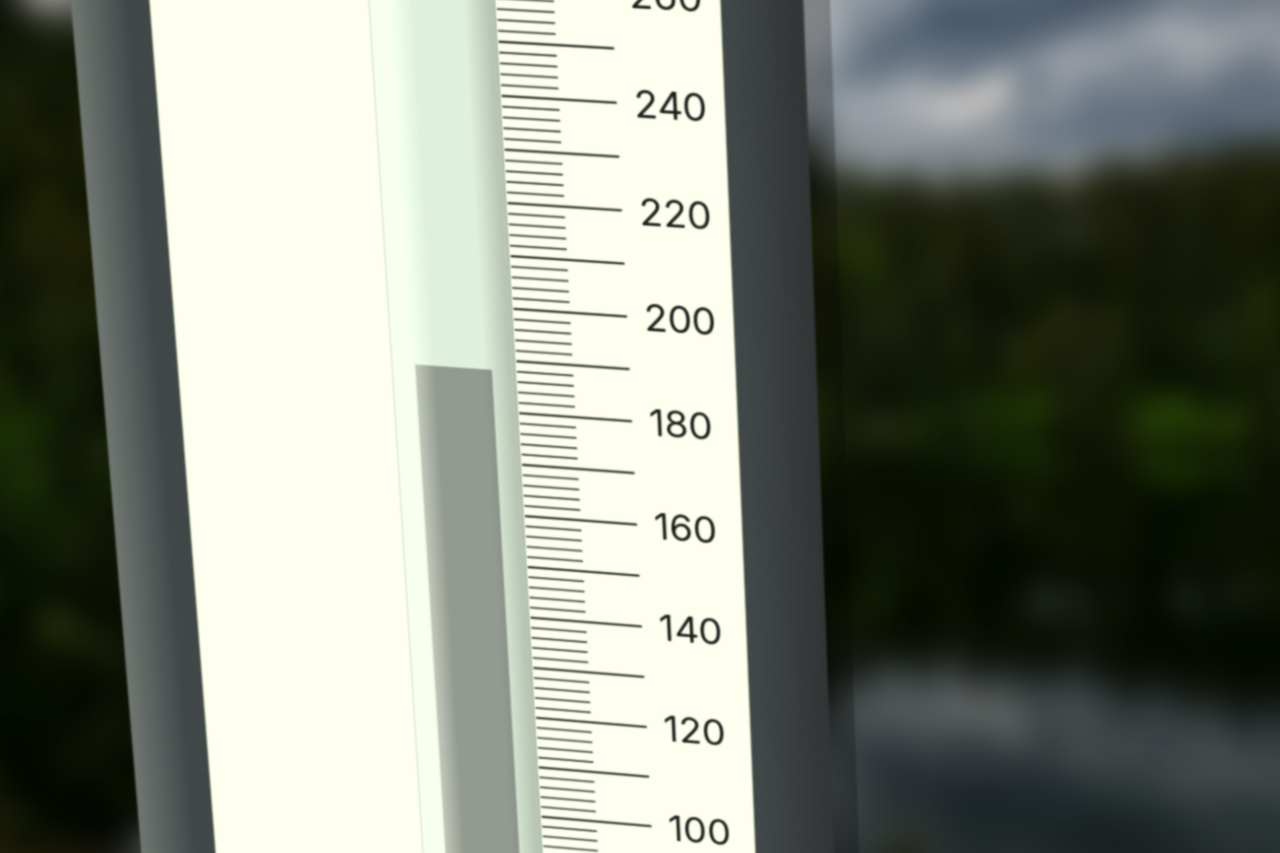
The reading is 188mmHg
